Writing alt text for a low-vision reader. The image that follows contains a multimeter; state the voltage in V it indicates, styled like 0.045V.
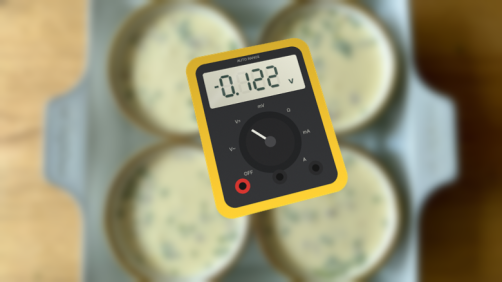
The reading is -0.122V
